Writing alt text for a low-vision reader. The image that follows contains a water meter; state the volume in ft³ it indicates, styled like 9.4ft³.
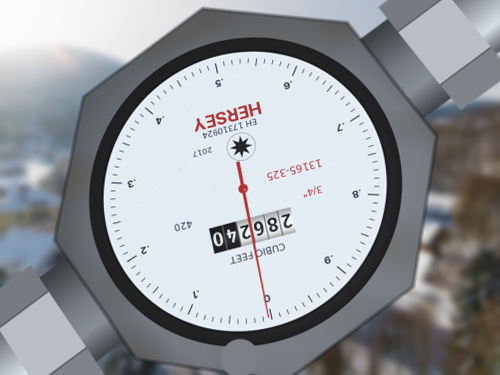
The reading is 286240.00ft³
